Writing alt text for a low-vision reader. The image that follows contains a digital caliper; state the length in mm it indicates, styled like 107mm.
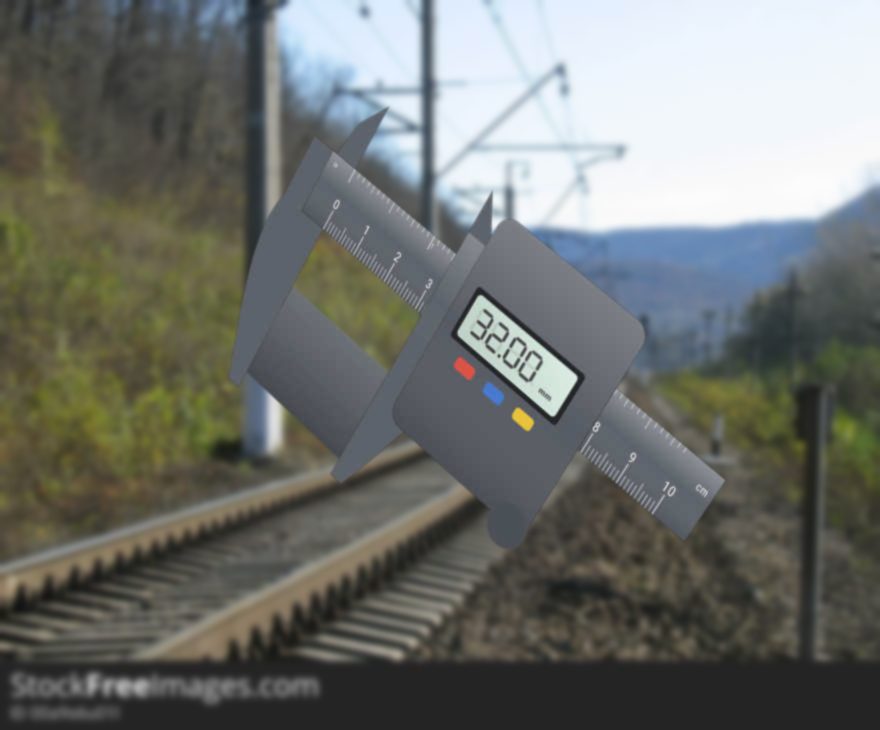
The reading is 32.00mm
